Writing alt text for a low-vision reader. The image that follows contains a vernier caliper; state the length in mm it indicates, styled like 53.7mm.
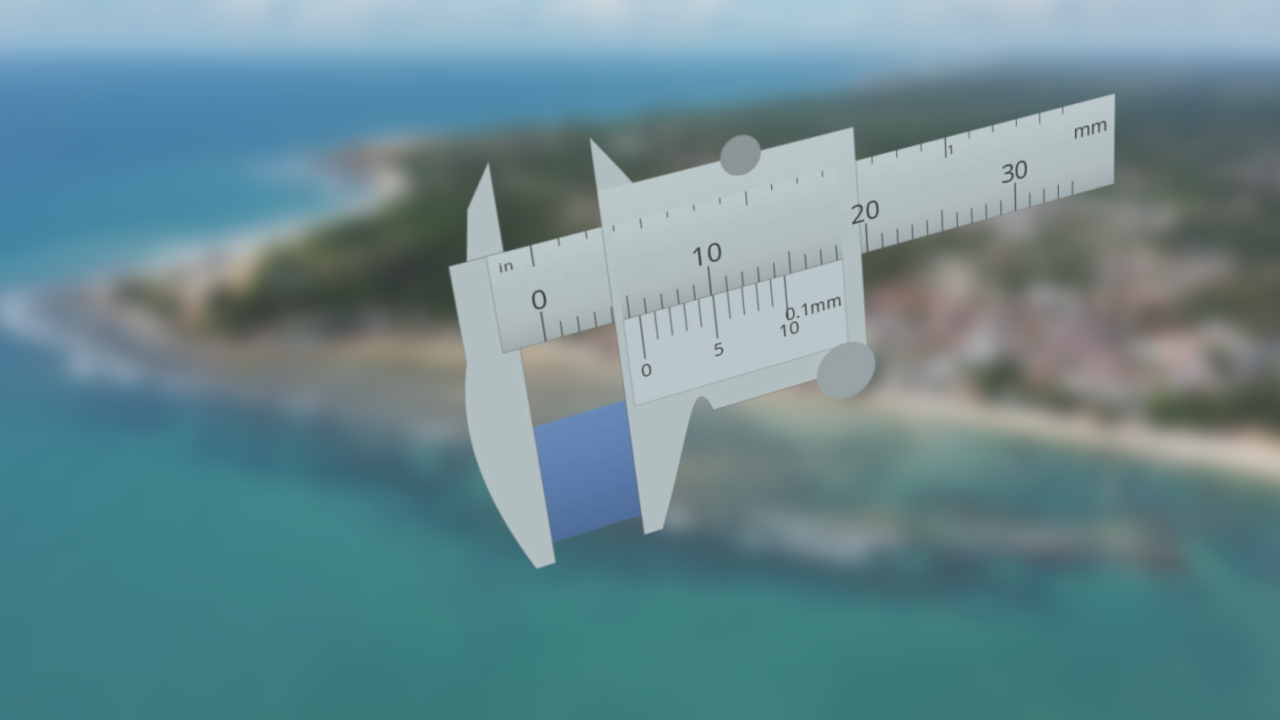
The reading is 5.6mm
